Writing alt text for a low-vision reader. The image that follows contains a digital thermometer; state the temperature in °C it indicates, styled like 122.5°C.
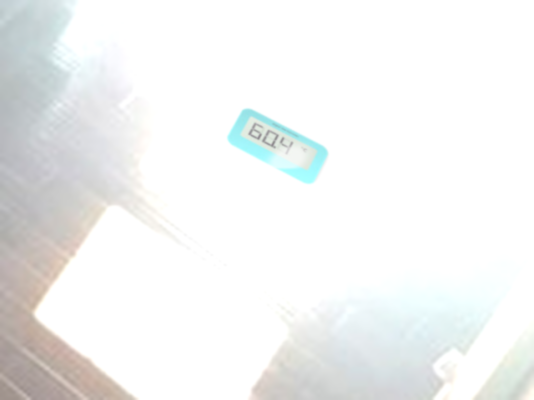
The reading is 60.4°C
